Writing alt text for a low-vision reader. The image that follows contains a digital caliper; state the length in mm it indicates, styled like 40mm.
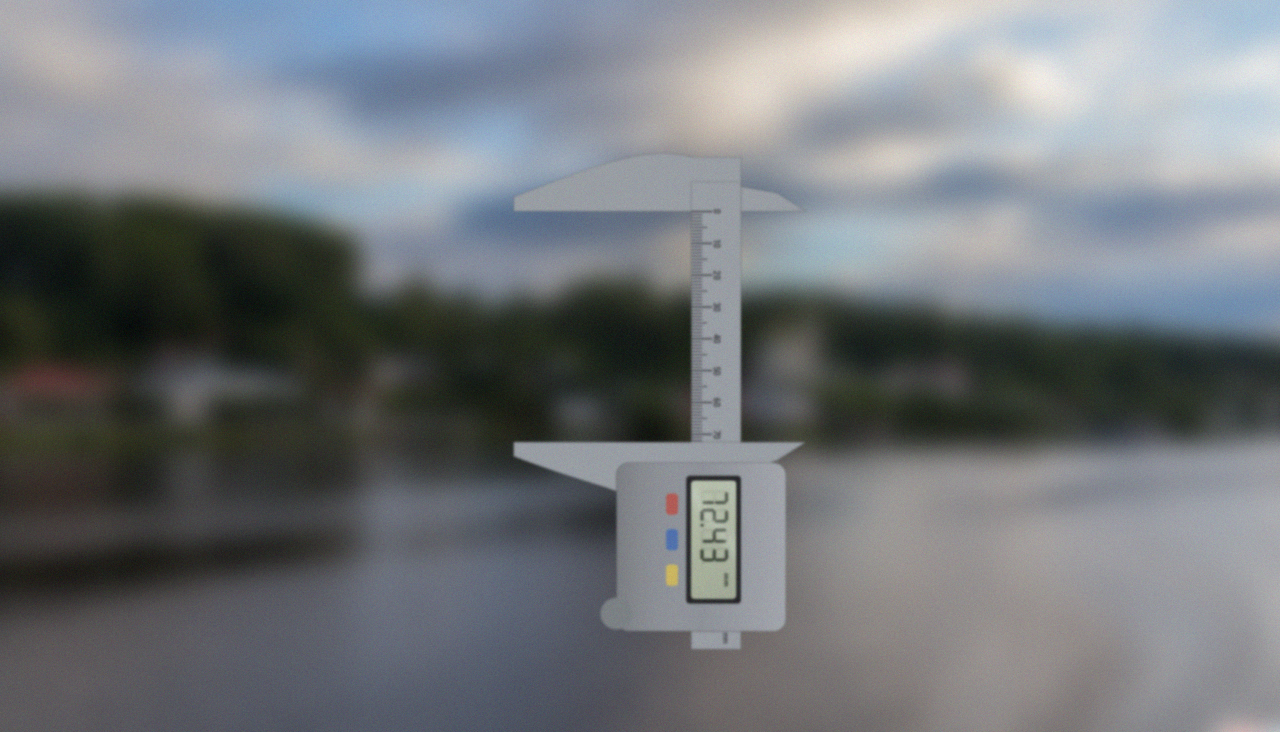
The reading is 72.43mm
